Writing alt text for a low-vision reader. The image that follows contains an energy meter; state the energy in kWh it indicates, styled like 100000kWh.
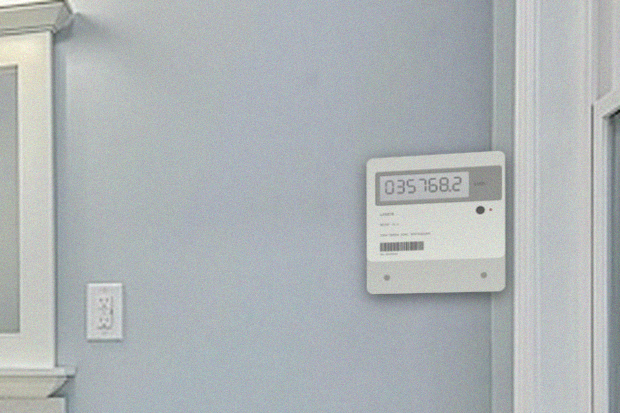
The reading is 35768.2kWh
